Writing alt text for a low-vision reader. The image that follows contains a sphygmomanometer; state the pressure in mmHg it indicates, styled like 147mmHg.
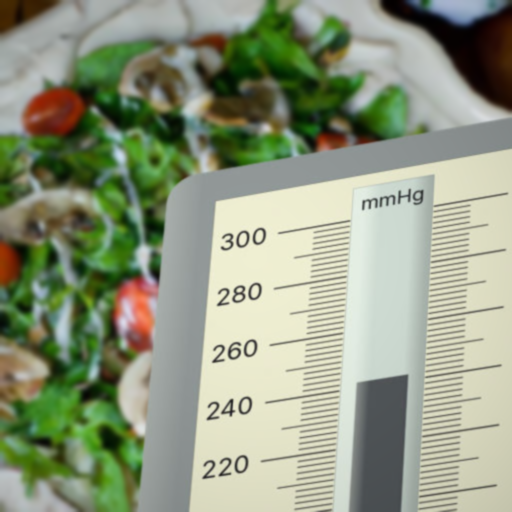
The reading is 242mmHg
